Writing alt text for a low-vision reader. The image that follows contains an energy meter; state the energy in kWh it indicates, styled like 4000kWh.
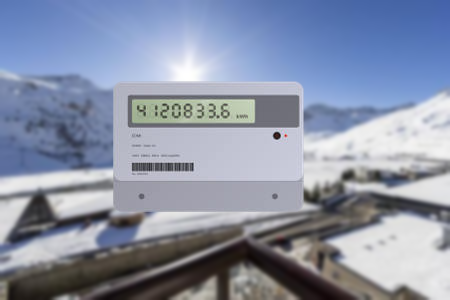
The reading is 4120833.6kWh
